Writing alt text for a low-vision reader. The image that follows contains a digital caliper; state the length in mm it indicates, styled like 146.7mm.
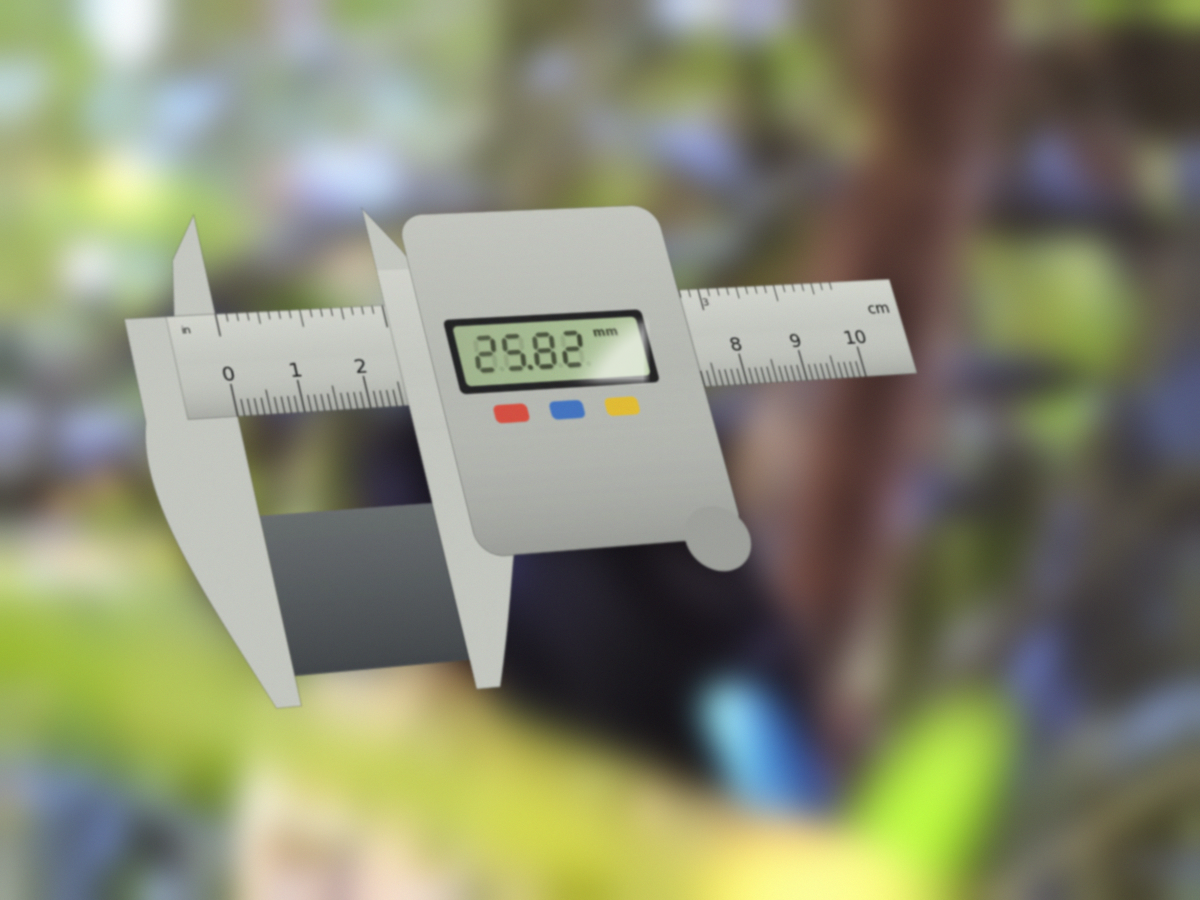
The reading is 25.82mm
